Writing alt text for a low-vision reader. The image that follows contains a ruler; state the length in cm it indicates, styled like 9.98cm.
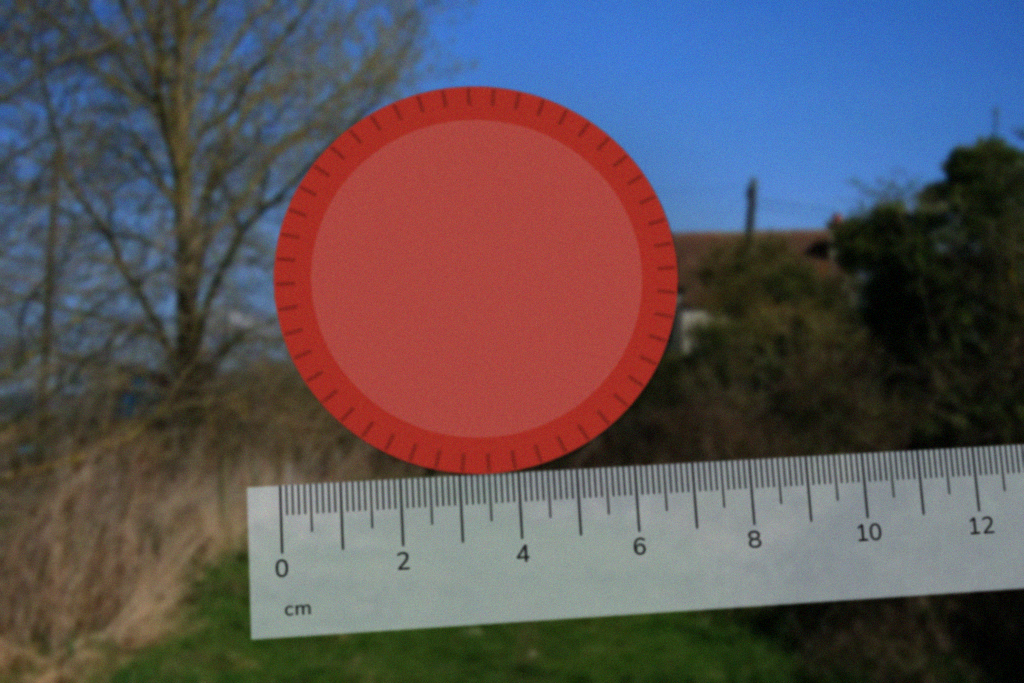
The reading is 7cm
